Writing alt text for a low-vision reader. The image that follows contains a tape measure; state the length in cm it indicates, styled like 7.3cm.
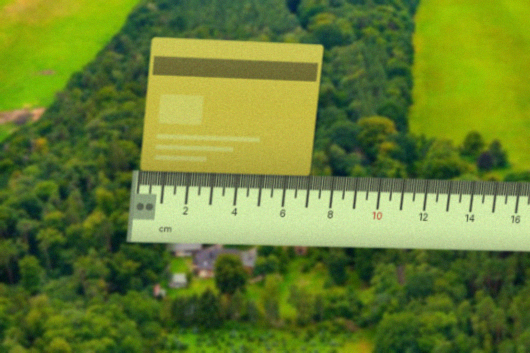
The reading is 7cm
